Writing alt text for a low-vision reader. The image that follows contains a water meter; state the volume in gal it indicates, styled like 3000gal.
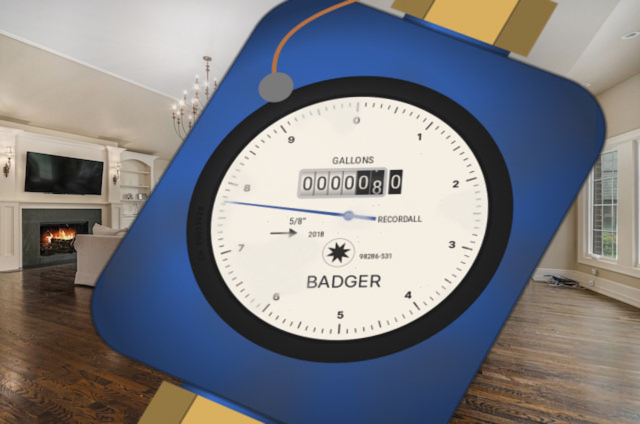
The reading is 77.7gal
